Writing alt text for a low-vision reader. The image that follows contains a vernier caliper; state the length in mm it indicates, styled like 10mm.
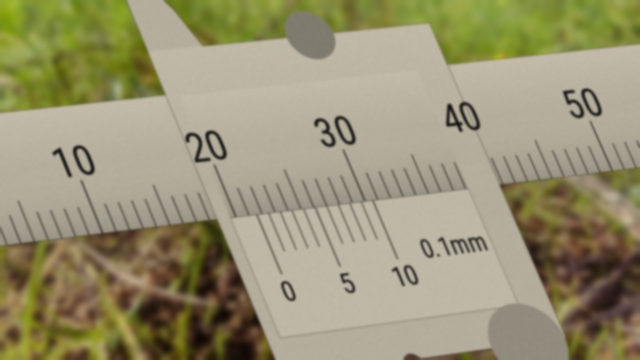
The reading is 21.6mm
